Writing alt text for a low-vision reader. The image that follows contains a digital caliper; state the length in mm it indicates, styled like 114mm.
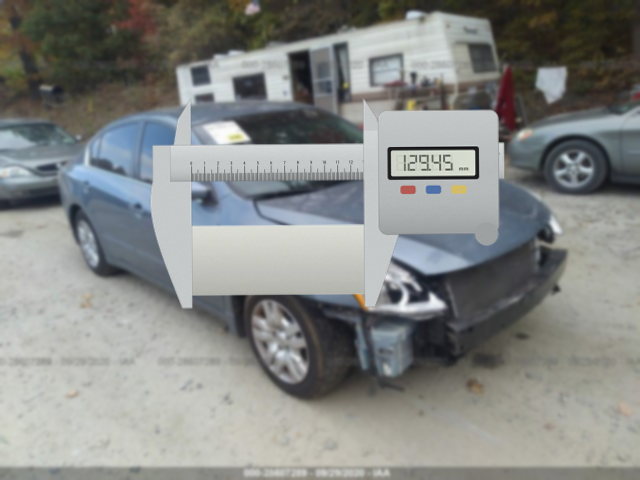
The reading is 129.45mm
